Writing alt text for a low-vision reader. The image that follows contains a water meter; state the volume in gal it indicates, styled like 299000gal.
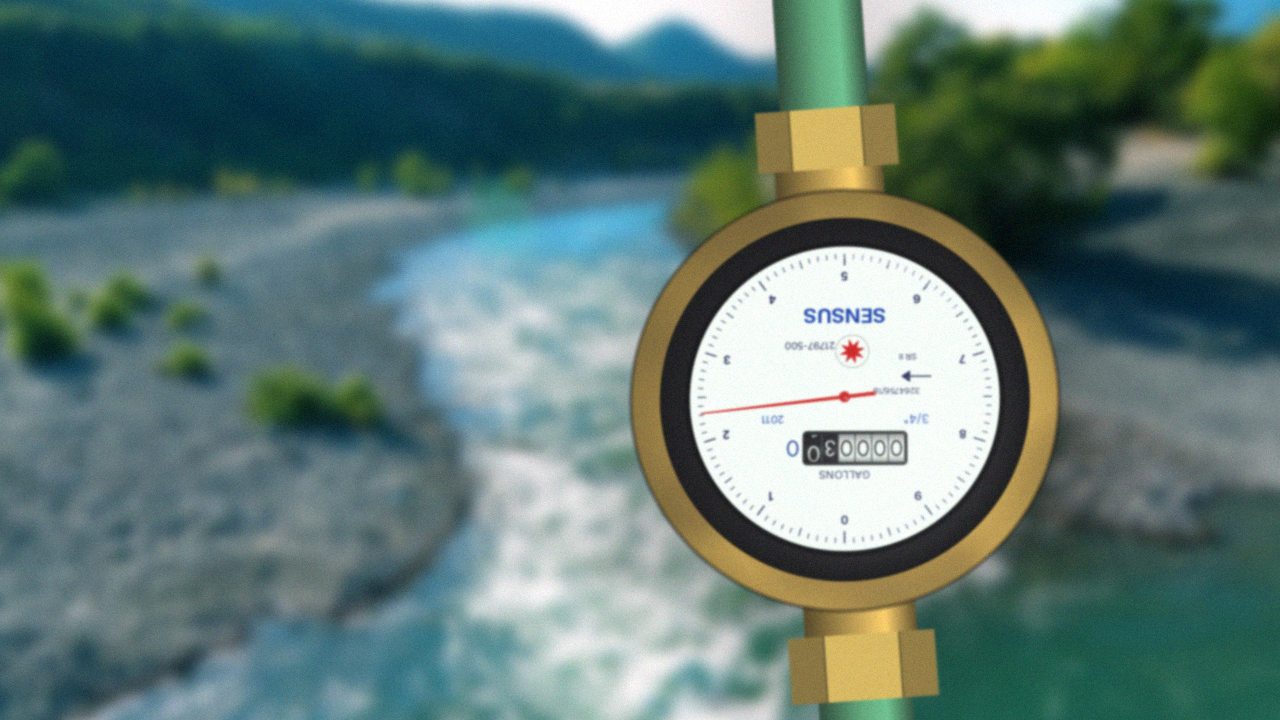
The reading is 302.3gal
